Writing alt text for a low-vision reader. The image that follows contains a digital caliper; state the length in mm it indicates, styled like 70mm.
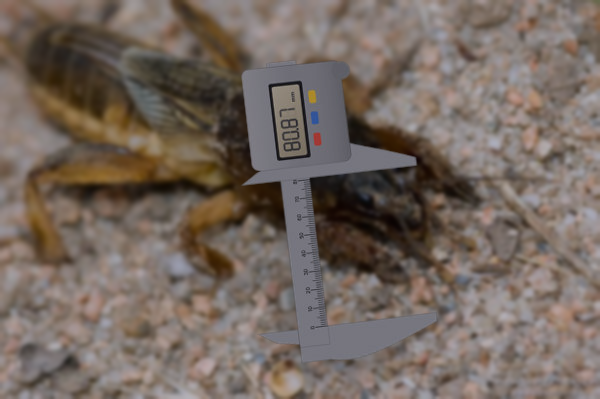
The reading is 80.87mm
